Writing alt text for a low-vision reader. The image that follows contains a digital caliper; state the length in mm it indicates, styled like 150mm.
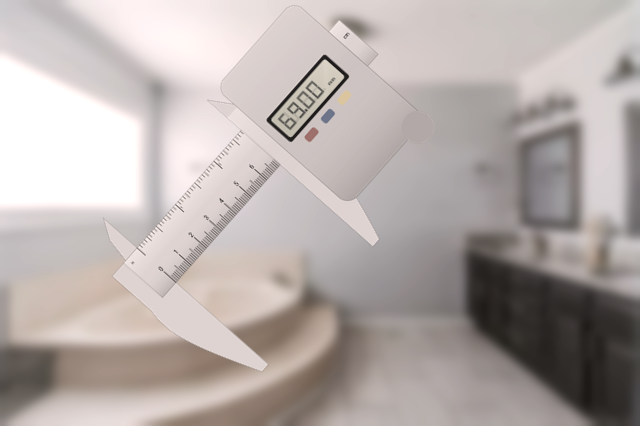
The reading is 69.00mm
